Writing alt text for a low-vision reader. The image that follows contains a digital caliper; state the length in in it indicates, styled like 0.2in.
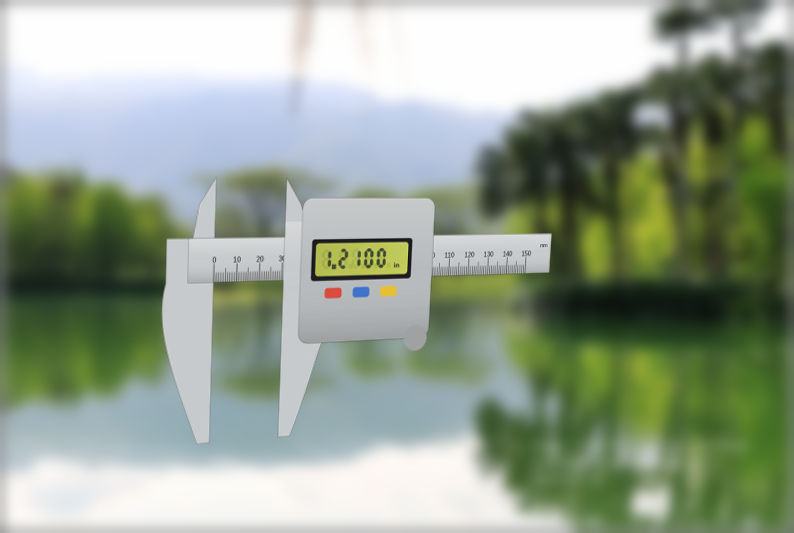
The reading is 1.2100in
